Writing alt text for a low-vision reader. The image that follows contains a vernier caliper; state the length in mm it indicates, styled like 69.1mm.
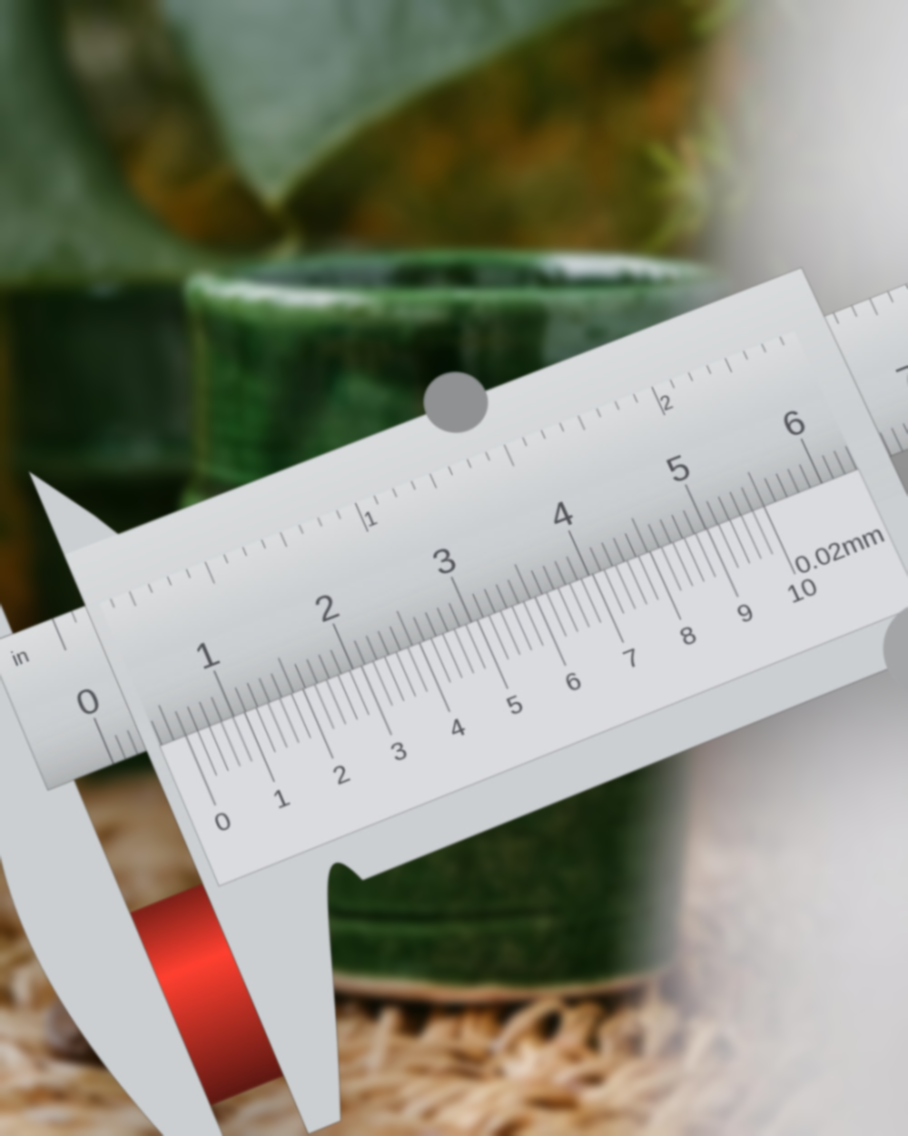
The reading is 6.0mm
